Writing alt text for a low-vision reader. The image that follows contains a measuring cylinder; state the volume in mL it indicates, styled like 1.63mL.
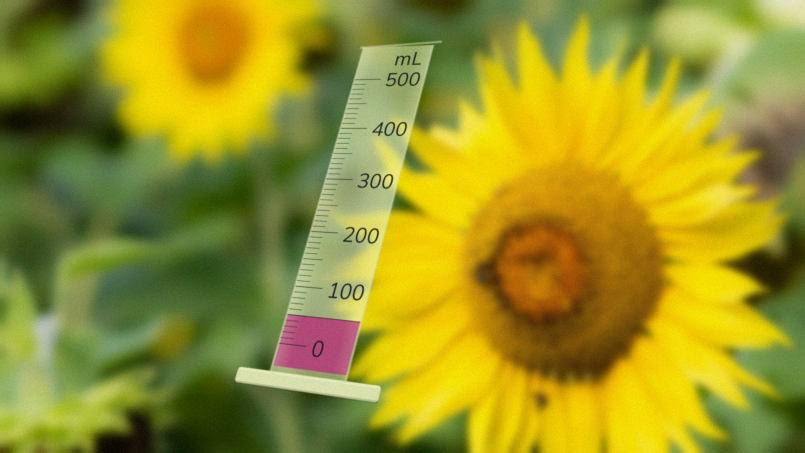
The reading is 50mL
